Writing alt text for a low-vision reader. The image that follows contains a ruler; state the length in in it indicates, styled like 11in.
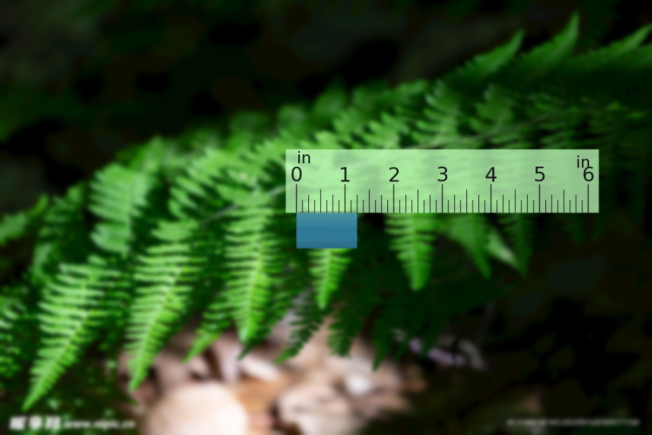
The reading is 1.25in
